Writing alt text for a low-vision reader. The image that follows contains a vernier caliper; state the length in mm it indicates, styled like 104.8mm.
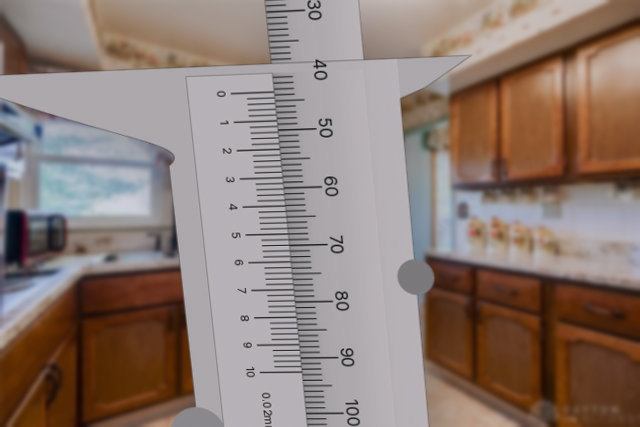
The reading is 43.5mm
